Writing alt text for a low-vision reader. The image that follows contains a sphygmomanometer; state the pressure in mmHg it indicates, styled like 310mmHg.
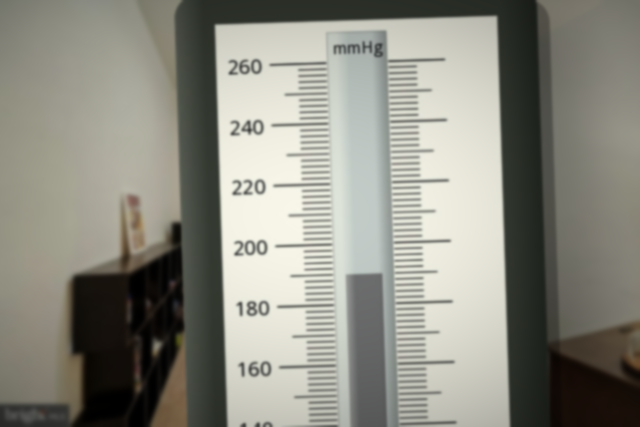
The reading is 190mmHg
